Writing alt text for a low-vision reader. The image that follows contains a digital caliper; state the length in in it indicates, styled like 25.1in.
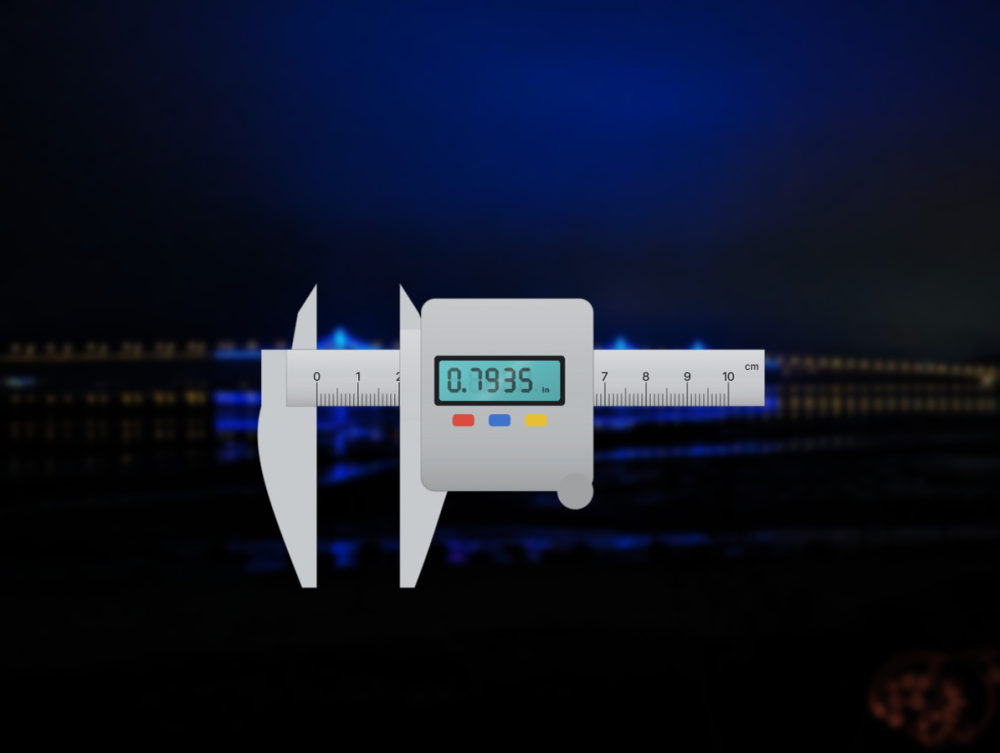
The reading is 0.7935in
